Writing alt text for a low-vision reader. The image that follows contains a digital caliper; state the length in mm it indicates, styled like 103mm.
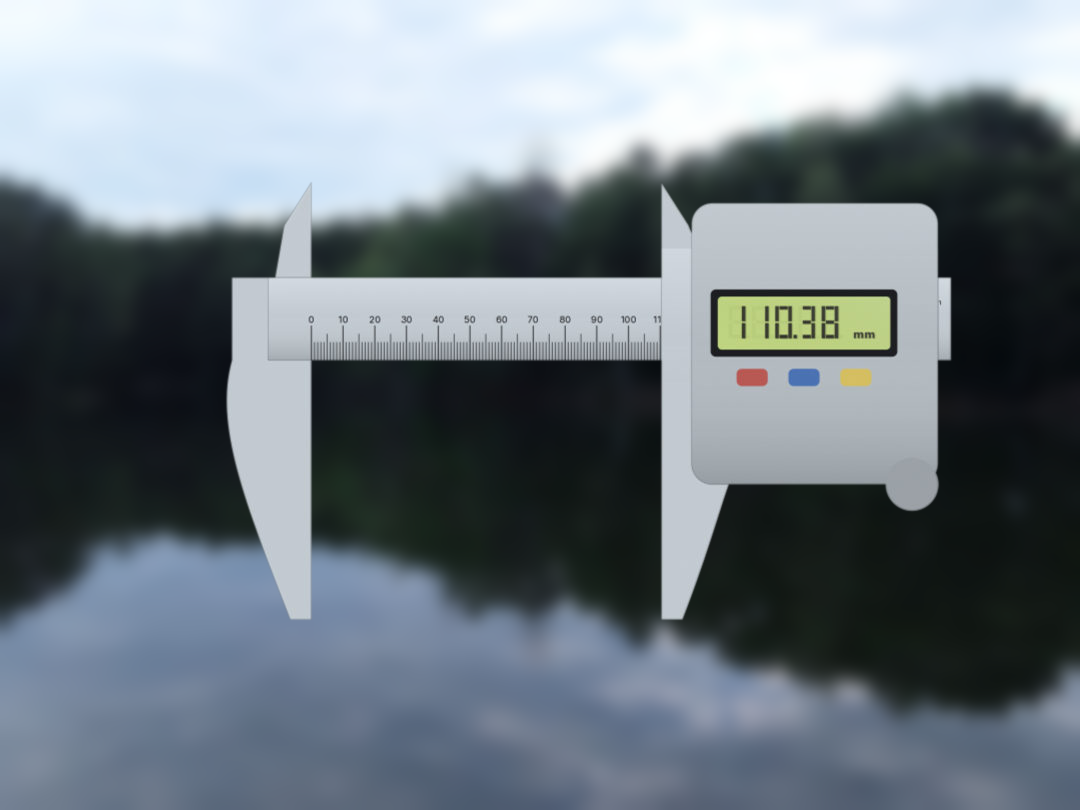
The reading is 110.38mm
